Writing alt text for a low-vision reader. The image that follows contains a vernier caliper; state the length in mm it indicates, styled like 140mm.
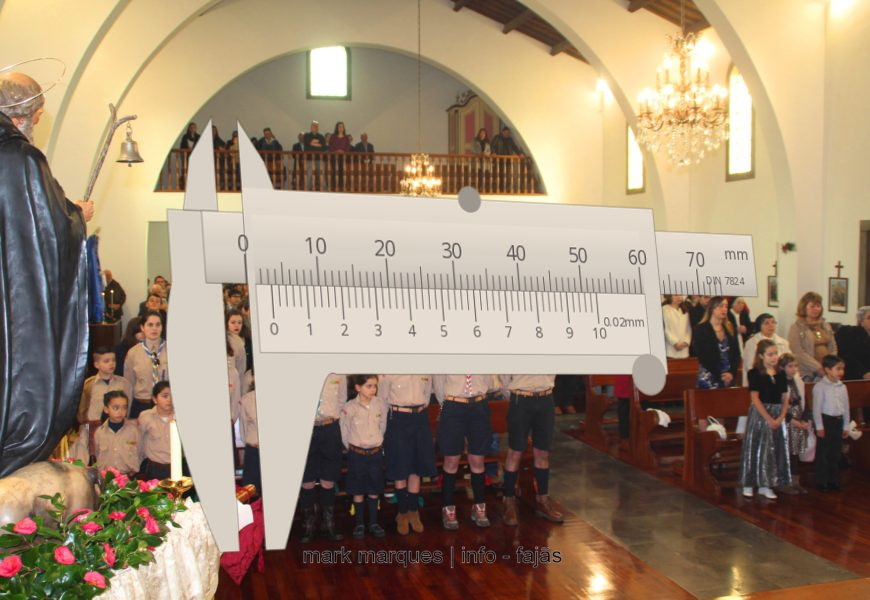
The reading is 3.4mm
